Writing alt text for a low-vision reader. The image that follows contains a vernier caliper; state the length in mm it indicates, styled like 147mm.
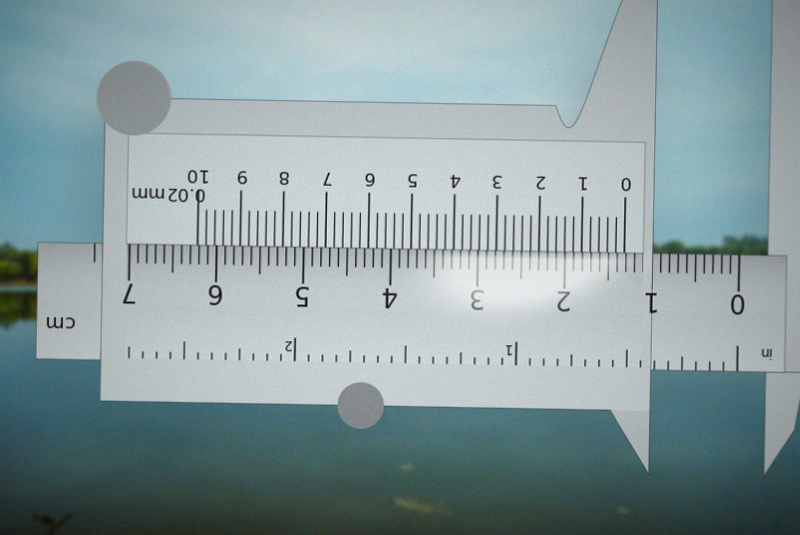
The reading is 13.2mm
